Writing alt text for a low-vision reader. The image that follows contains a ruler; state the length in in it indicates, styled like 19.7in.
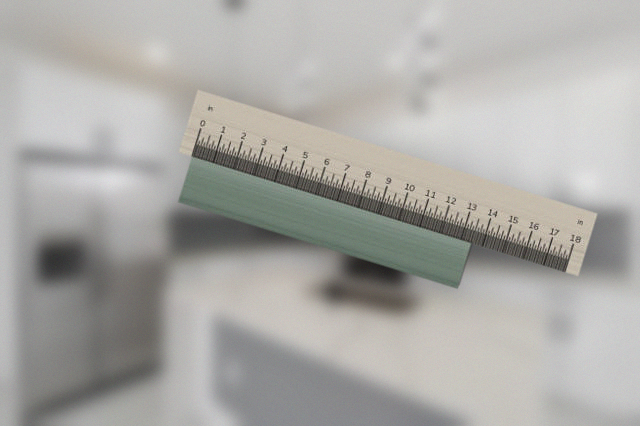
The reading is 13.5in
